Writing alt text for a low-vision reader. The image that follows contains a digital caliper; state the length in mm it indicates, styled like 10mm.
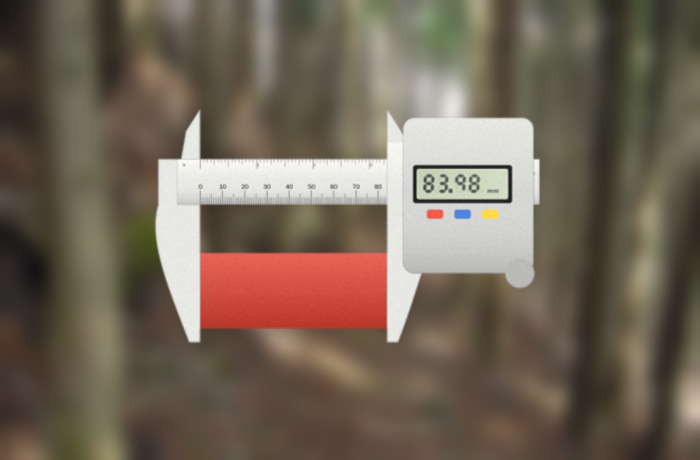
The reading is 83.98mm
